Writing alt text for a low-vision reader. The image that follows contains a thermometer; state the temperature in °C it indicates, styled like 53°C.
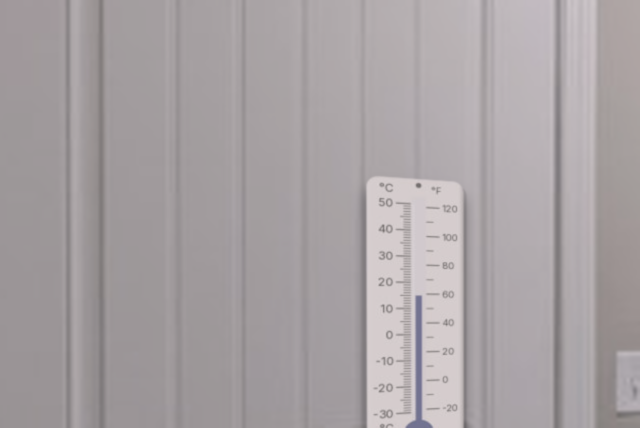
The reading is 15°C
